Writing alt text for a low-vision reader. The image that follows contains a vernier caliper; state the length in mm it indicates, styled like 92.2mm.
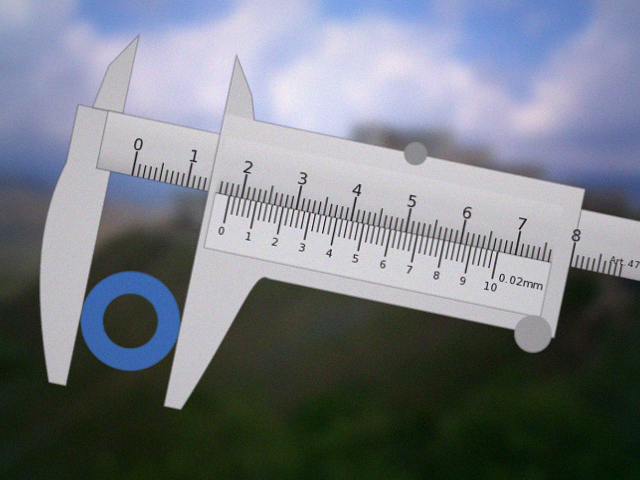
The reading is 17.8mm
